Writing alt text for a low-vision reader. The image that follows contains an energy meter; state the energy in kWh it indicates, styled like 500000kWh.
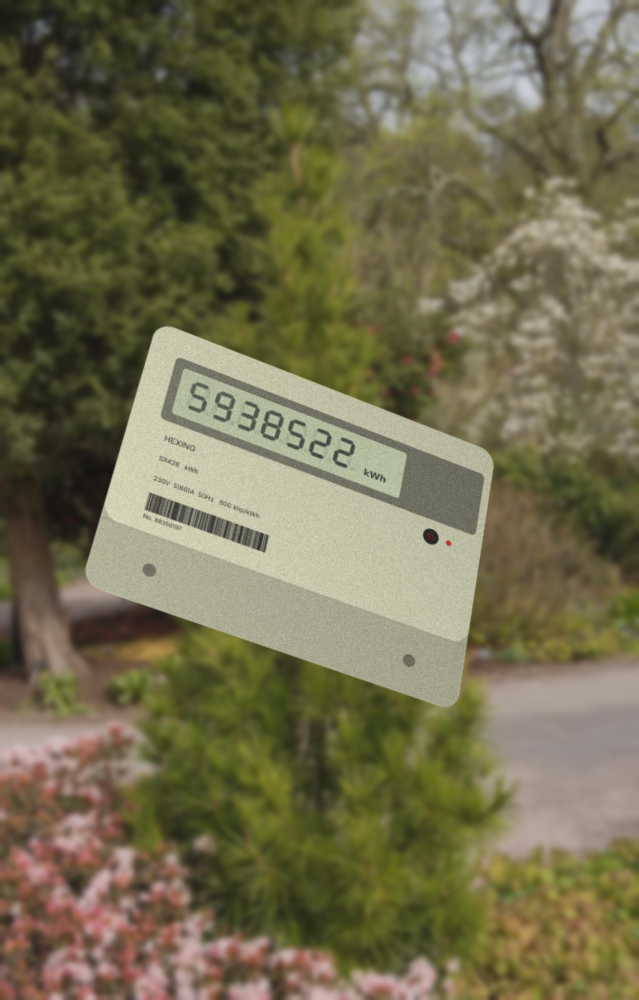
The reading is 5938522kWh
